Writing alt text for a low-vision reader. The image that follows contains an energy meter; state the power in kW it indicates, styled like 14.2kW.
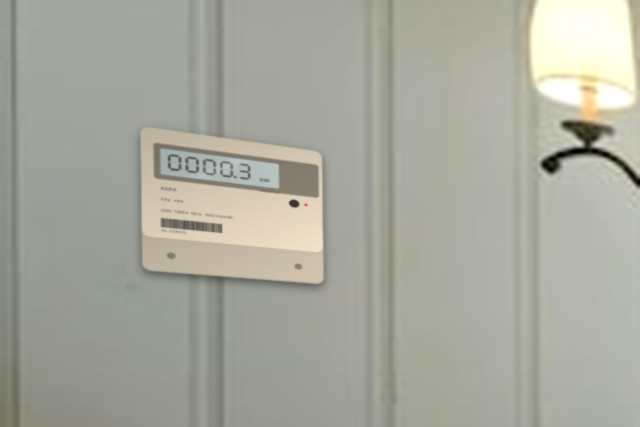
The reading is 0.3kW
